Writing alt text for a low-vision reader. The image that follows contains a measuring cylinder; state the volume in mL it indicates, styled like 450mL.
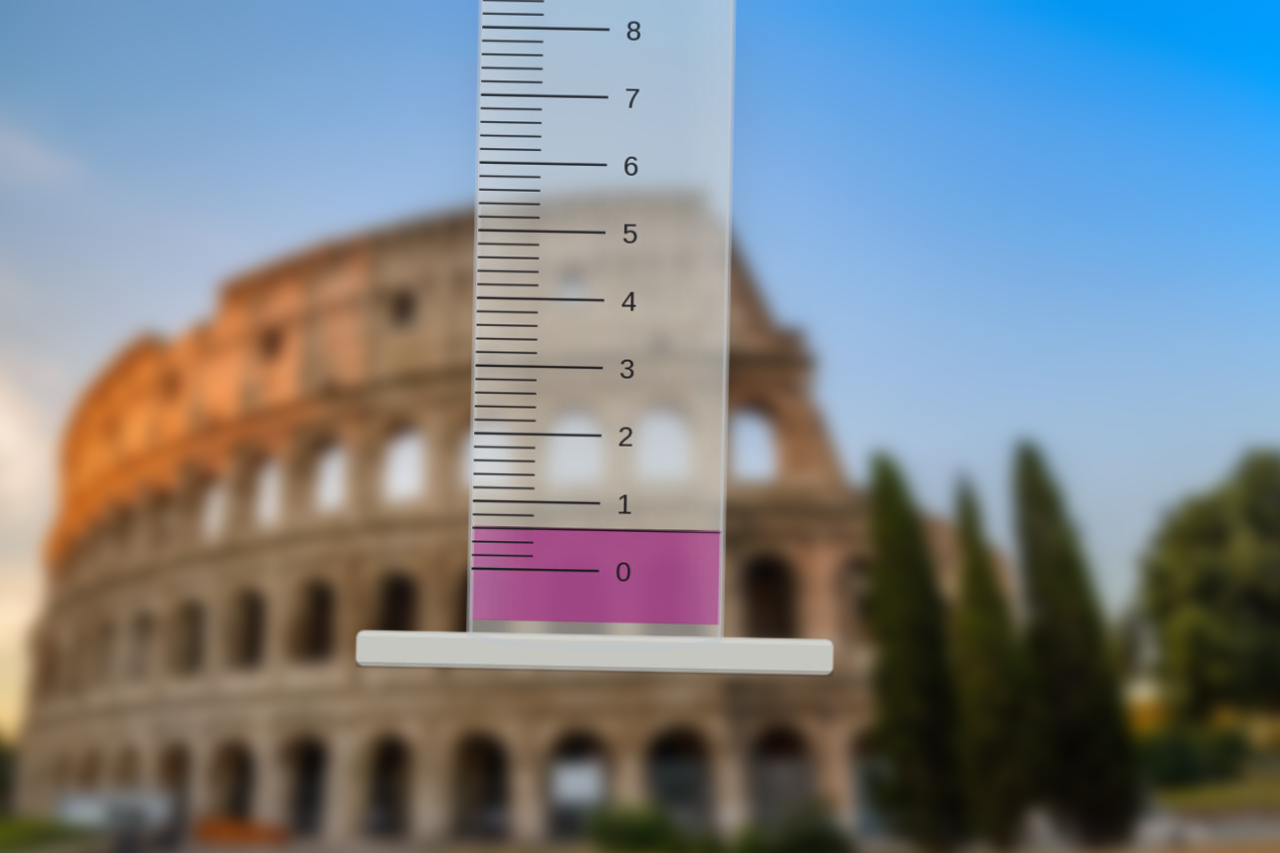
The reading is 0.6mL
